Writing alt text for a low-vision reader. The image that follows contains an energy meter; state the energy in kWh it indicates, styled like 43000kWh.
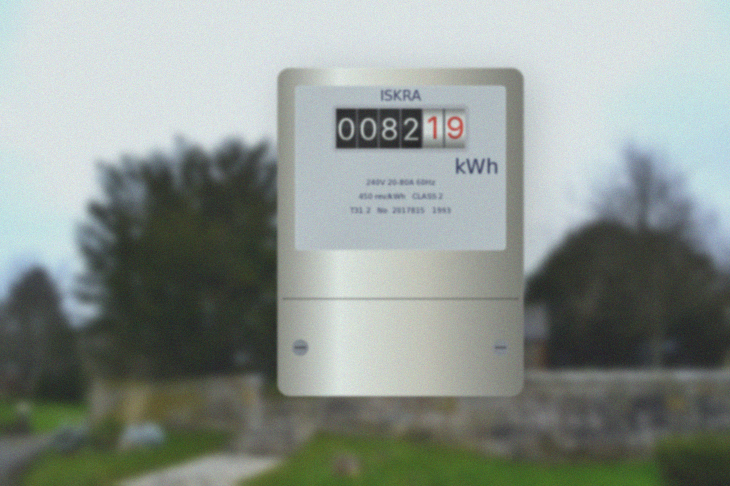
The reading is 82.19kWh
